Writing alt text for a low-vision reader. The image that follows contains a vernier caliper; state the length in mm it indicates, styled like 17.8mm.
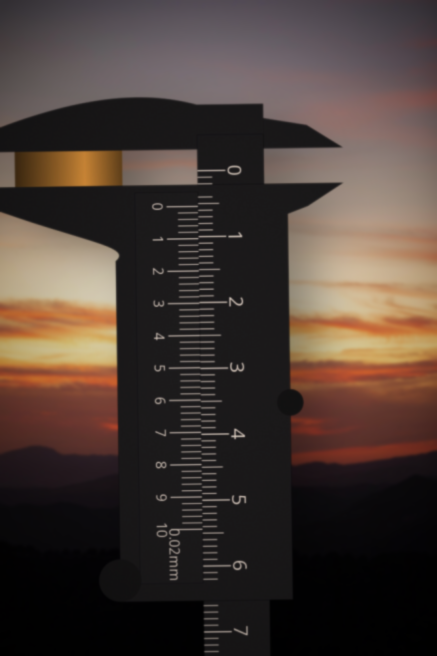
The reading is 5.4mm
